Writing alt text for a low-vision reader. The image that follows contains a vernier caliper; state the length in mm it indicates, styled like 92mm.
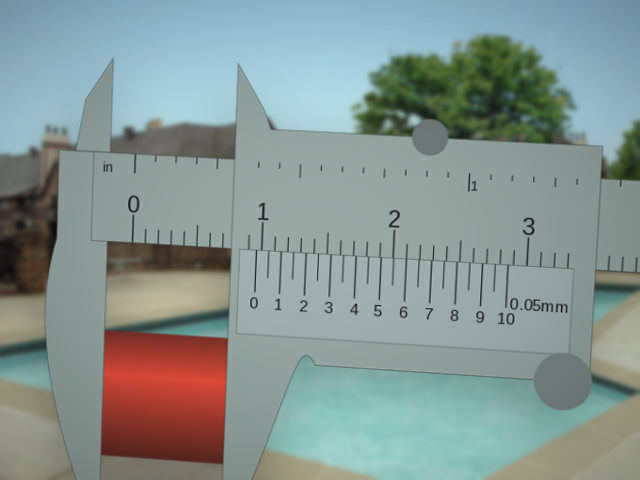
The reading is 9.6mm
